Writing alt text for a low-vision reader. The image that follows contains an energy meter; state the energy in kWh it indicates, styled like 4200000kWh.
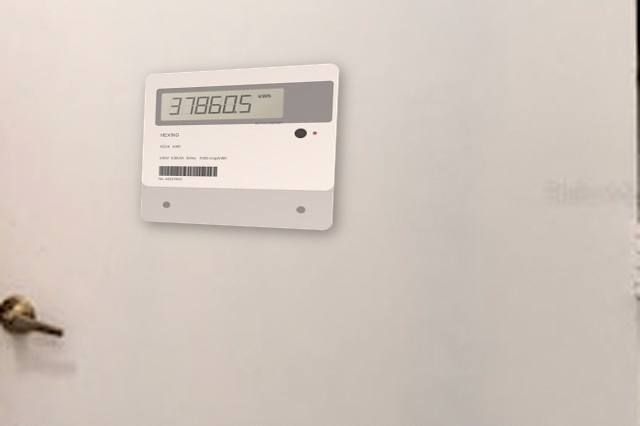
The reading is 37860.5kWh
